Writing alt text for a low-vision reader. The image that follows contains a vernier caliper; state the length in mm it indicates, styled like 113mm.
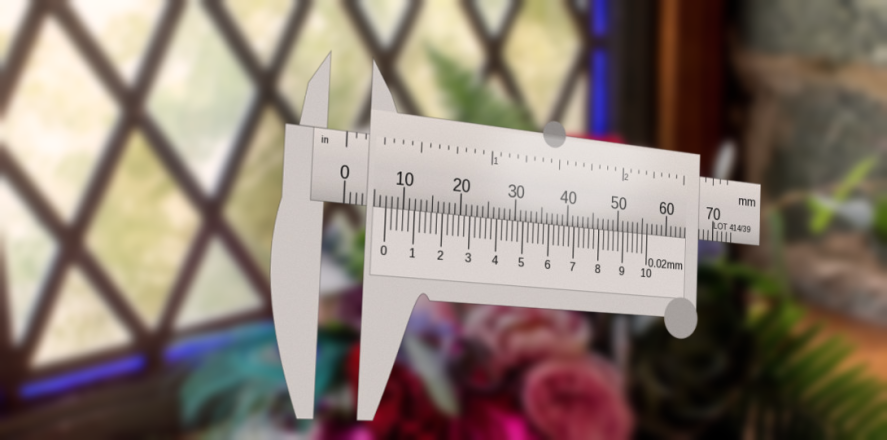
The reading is 7.0mm
